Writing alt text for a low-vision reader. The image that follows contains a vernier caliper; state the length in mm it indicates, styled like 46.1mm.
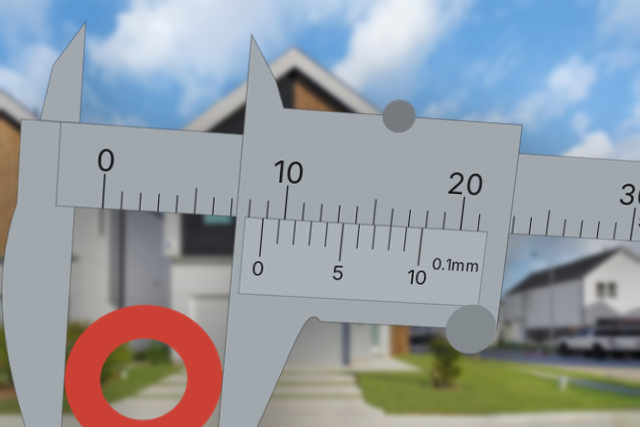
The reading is 8.8mm
